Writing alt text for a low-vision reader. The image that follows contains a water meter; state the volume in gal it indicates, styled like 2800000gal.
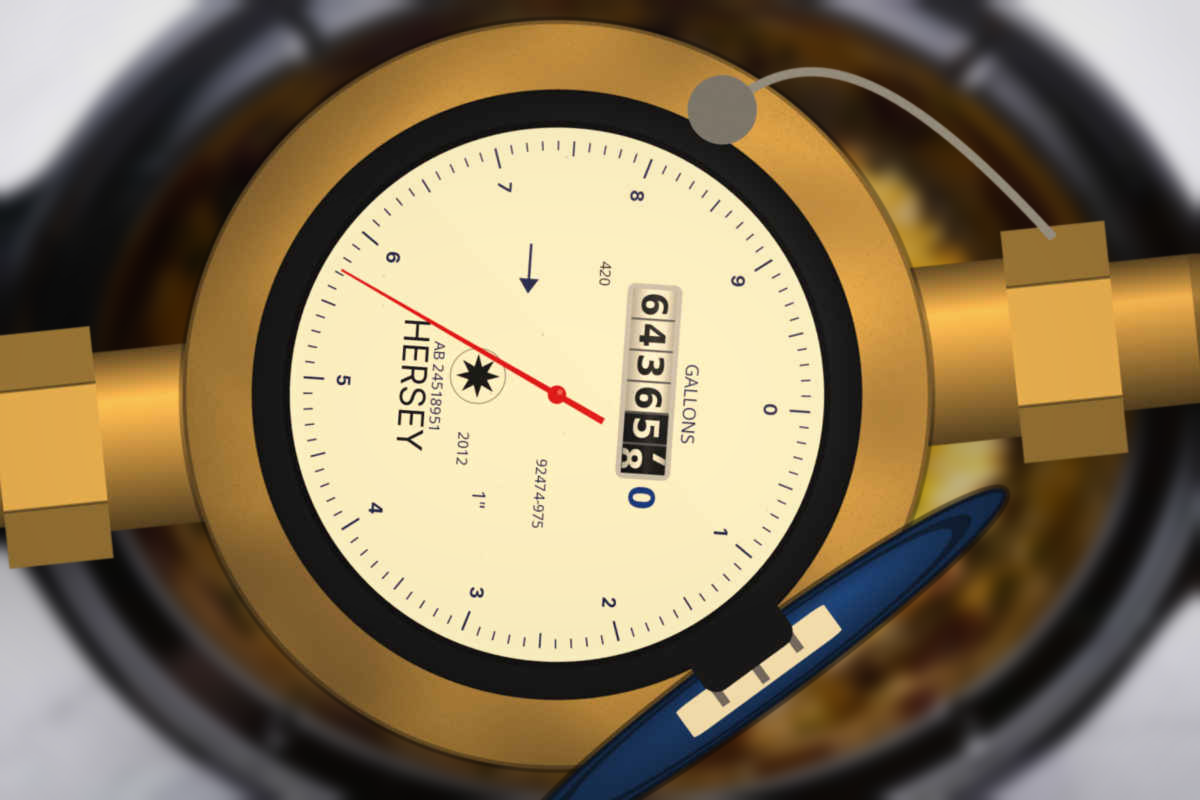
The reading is 6436575.7gal
